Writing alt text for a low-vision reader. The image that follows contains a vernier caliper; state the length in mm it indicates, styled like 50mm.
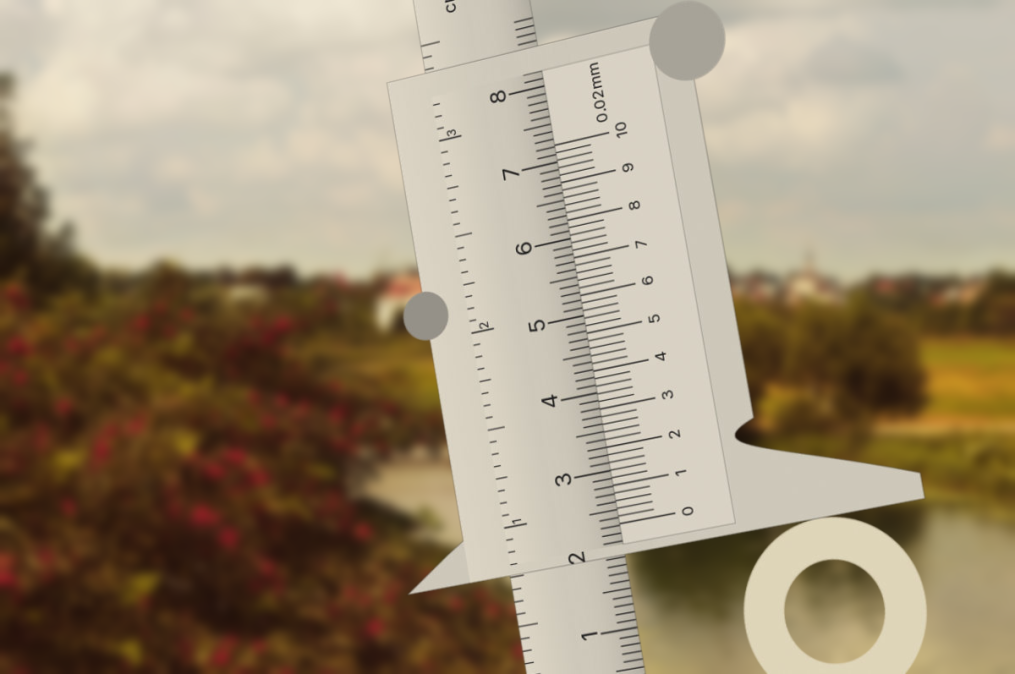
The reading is 23.2mm
